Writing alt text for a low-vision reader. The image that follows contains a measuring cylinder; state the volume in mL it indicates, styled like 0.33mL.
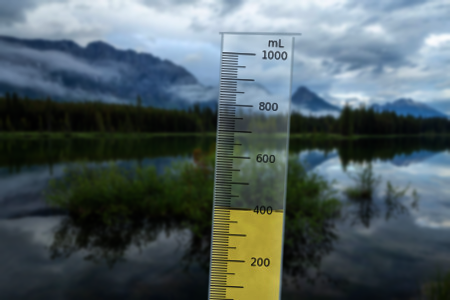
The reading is 400mL
